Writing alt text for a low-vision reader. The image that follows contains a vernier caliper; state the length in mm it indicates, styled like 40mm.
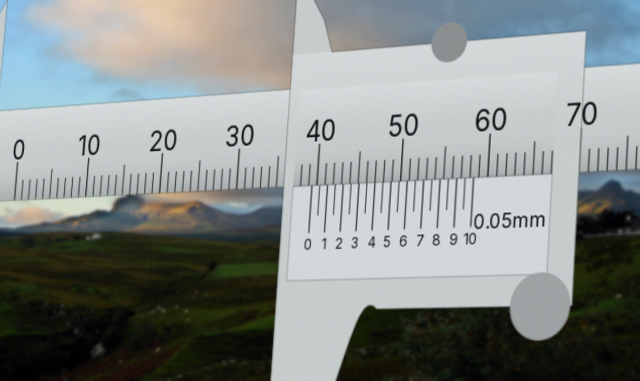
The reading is 39.4mm
